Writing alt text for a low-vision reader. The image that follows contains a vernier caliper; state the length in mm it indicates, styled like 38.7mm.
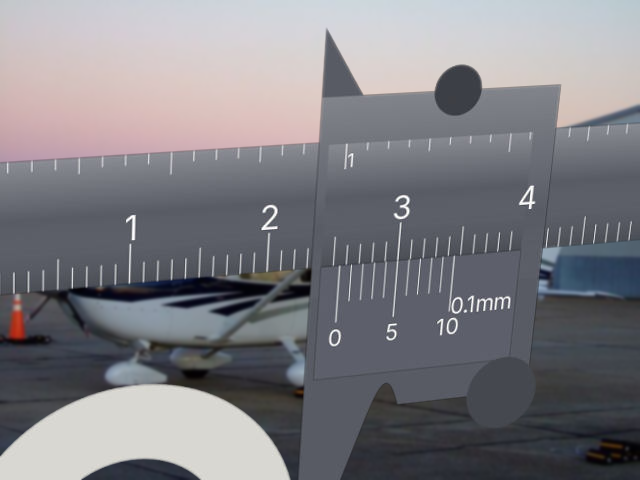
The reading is 25.5mm
